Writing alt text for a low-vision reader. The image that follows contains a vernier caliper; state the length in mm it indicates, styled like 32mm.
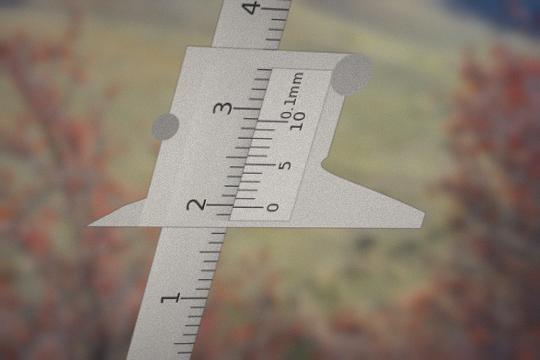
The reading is 19.8mm
